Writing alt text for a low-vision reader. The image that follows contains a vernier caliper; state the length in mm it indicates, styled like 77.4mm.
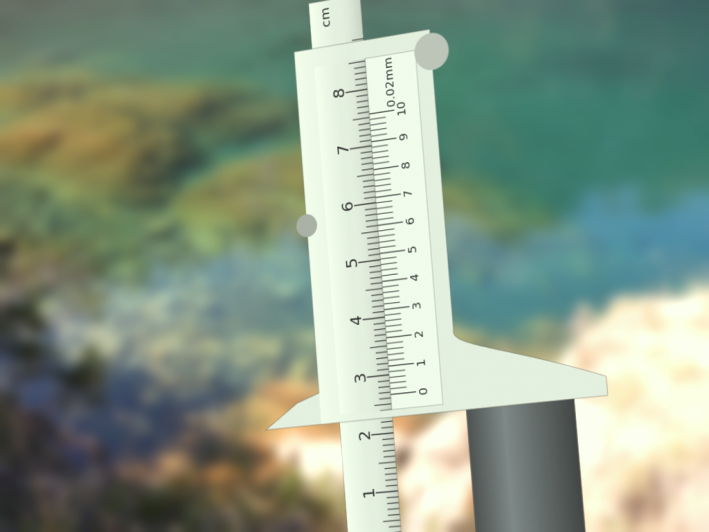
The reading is 26.6mm
